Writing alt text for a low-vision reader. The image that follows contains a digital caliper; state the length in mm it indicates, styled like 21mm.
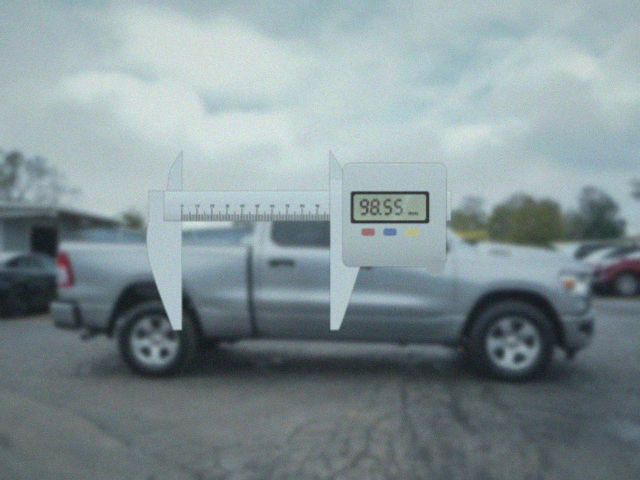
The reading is 98.55mm
